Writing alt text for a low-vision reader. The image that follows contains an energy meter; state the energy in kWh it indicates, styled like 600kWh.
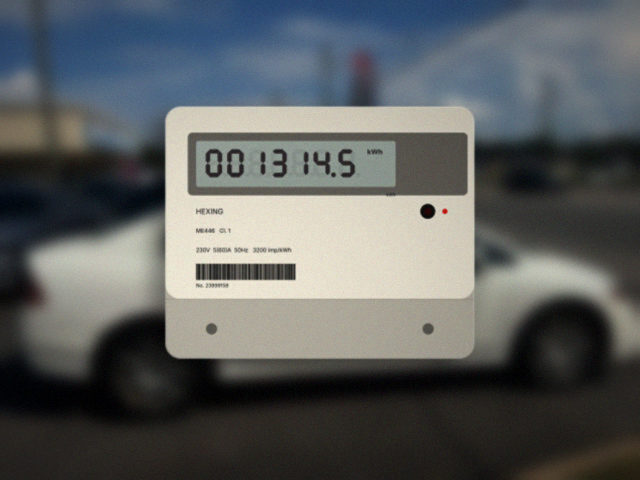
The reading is 1314.5kWh
